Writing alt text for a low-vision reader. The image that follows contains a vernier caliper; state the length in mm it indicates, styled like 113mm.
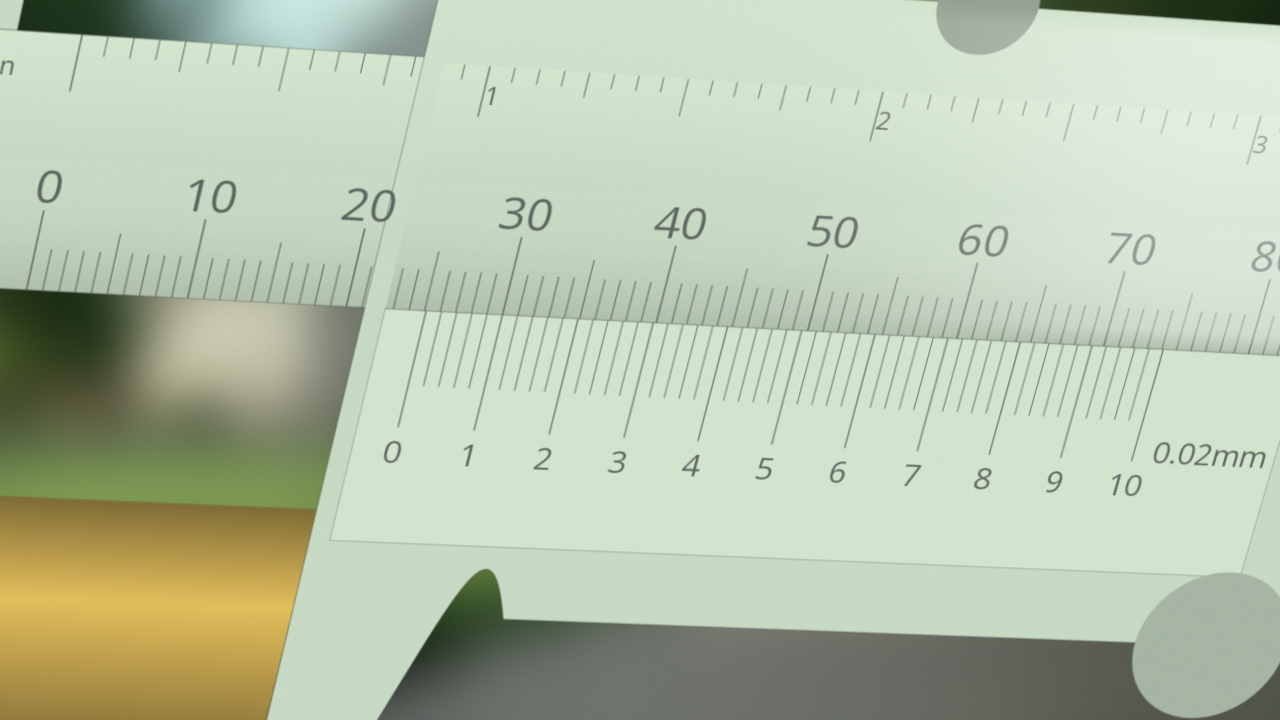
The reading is 25.1mm
